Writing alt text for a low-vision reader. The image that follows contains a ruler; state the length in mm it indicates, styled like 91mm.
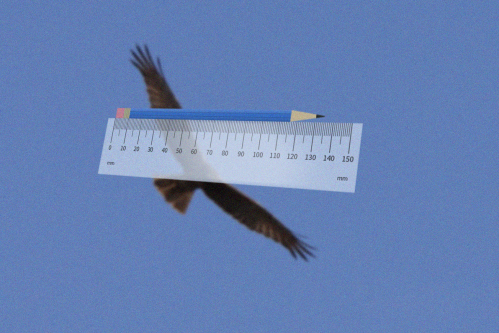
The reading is 135mm
